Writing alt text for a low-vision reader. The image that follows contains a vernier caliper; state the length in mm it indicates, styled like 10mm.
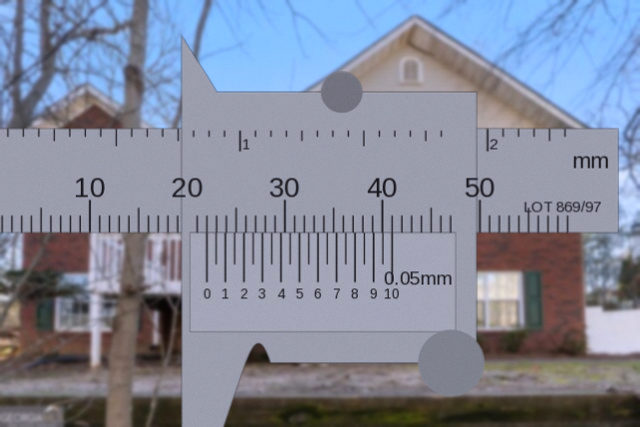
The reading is 22.0mm
